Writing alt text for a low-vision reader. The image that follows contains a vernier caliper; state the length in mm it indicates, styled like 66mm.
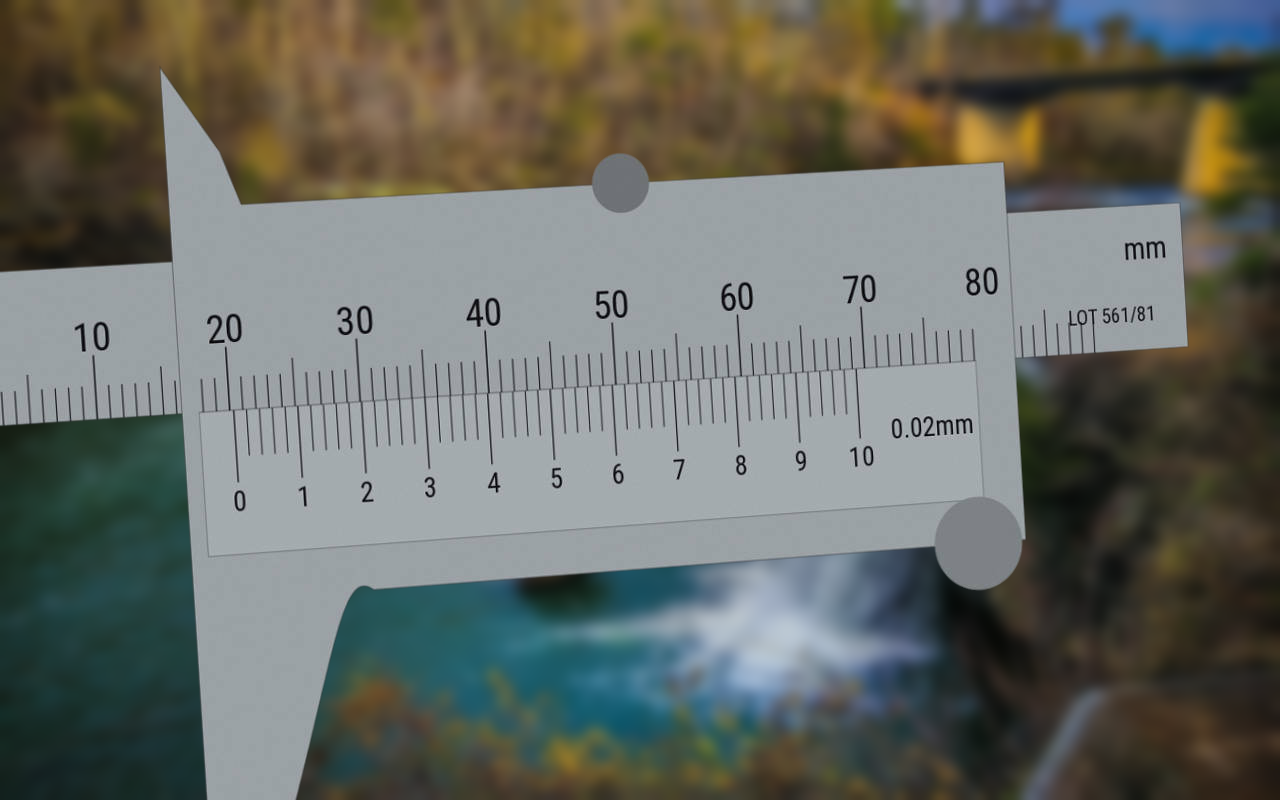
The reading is 20.3mm
